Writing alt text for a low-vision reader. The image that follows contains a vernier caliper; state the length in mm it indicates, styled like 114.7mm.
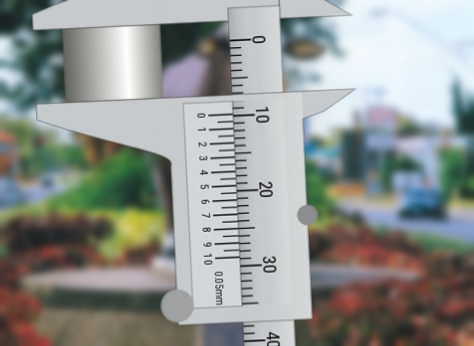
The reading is 9.8mm
